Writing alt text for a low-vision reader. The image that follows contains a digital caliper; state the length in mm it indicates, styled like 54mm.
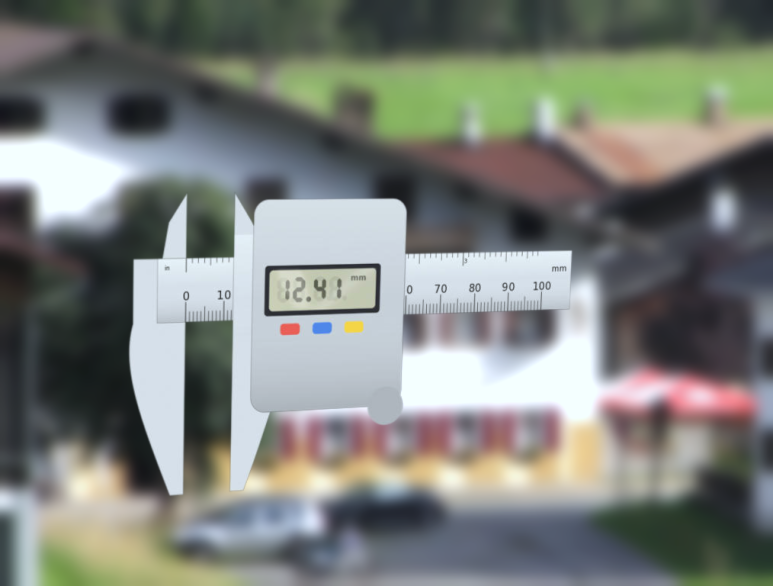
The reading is 12.41mm
